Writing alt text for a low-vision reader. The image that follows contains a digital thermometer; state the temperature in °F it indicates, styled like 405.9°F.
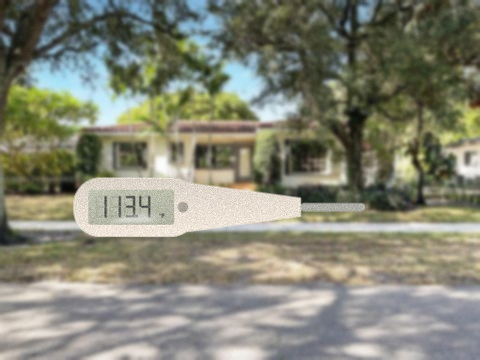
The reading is 113.4°F
